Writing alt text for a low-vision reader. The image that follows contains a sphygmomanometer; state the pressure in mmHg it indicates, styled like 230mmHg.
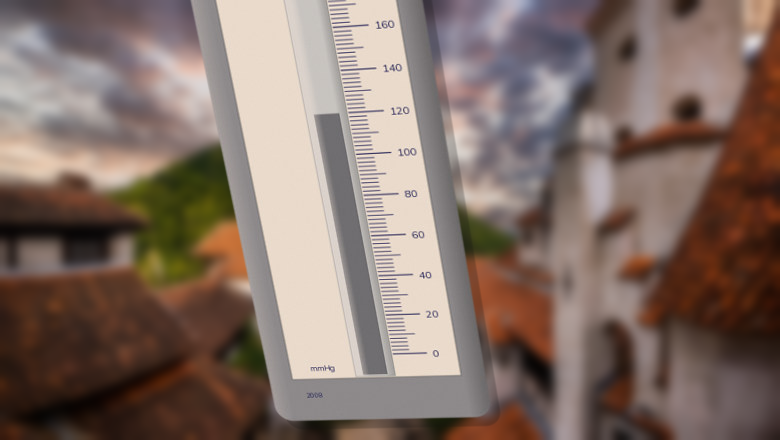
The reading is 120mmHg
